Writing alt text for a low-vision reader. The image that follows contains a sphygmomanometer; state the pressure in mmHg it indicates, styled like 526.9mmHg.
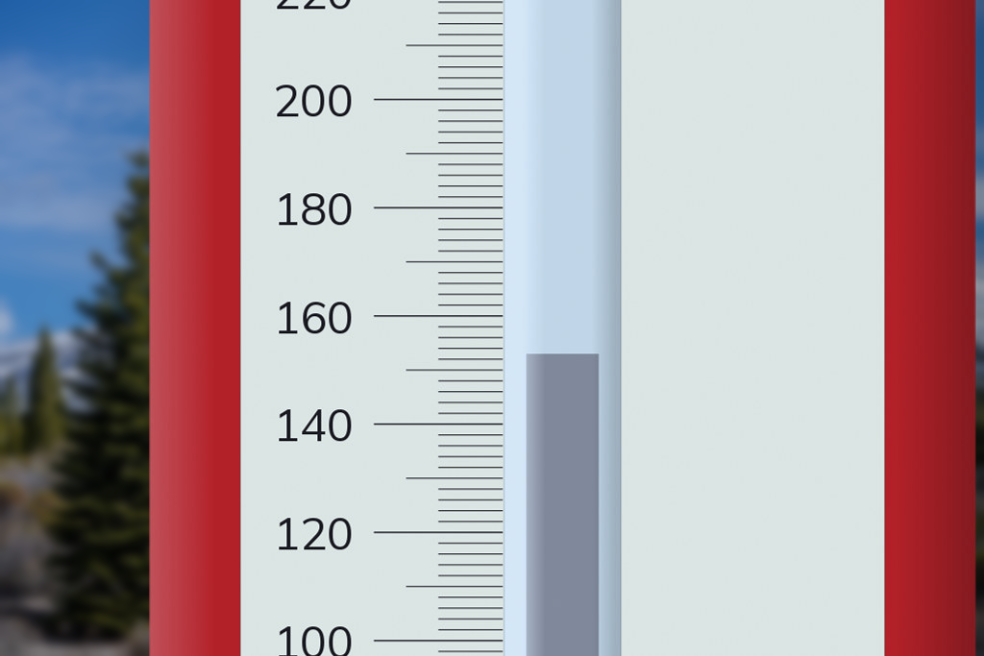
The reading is 153mmHg
